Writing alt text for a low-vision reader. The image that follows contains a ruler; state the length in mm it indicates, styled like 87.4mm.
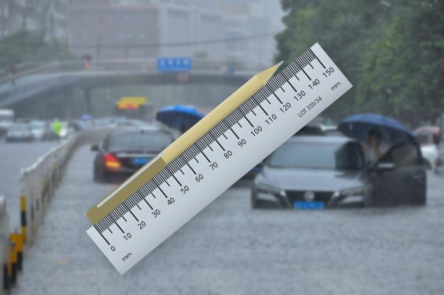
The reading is 135mm
